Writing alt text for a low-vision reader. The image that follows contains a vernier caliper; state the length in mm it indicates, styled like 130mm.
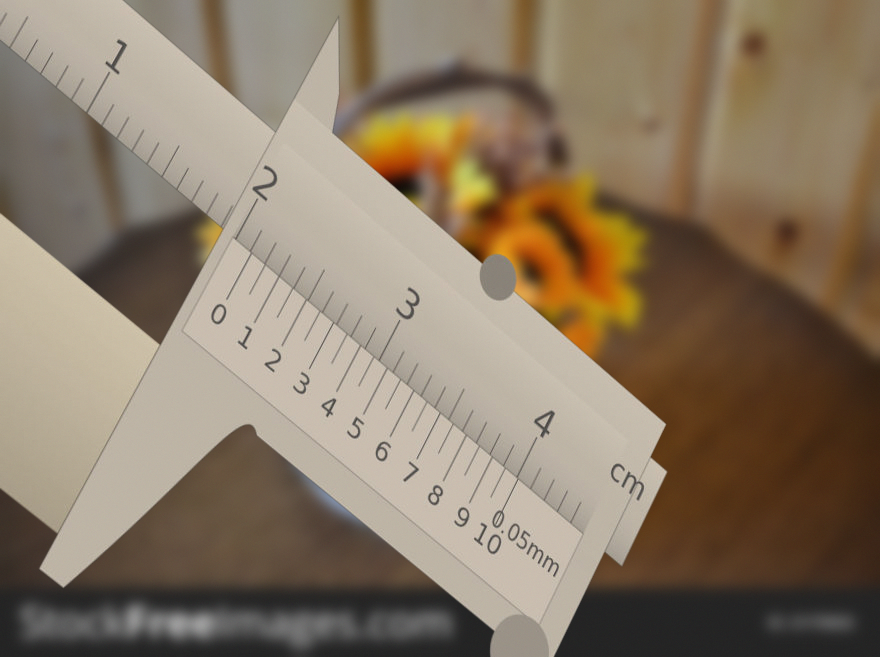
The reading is 21.1mm
